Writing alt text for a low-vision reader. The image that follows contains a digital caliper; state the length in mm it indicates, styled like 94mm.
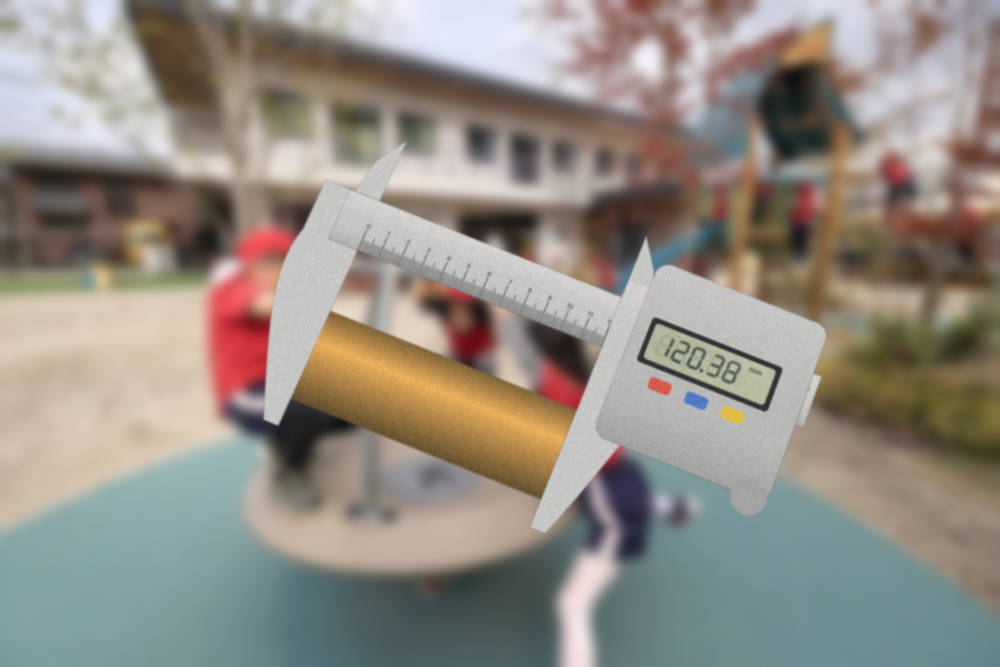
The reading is 120.38mm
